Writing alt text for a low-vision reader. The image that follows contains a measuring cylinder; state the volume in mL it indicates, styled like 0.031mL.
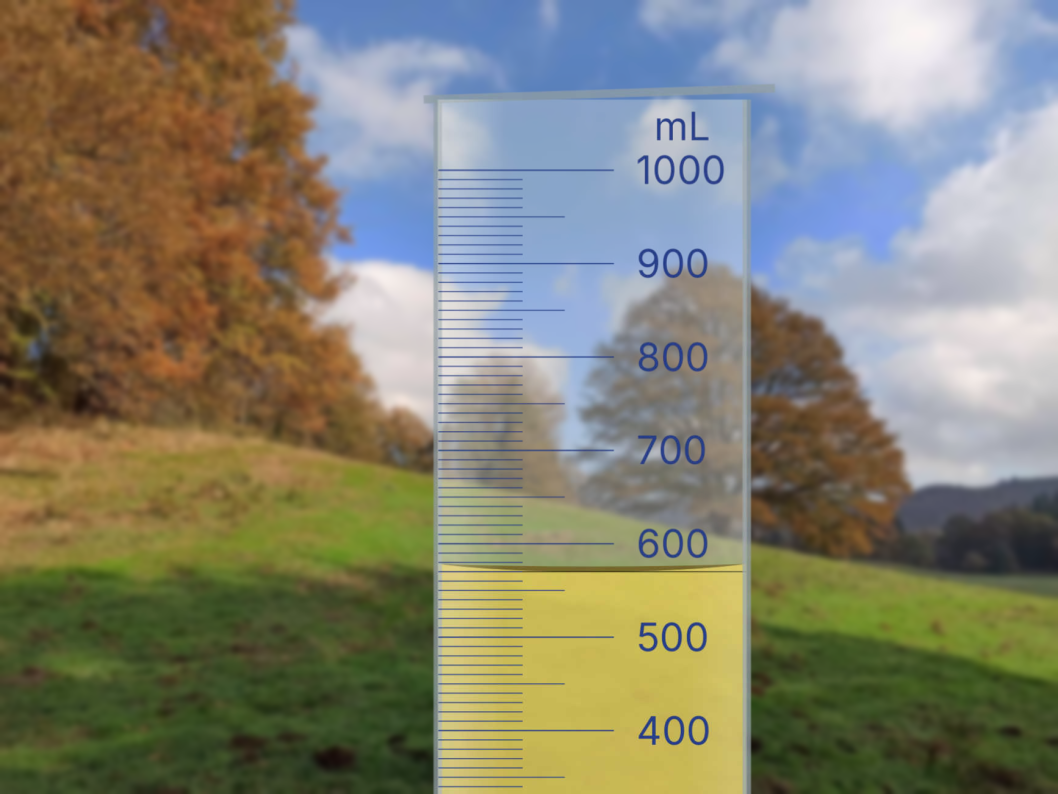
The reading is 570mL
